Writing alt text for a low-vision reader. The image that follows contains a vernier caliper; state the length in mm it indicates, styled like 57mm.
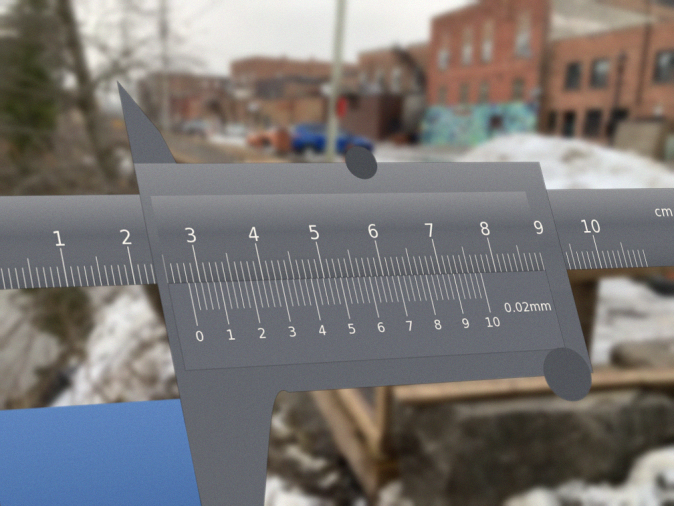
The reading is 28.2mm
